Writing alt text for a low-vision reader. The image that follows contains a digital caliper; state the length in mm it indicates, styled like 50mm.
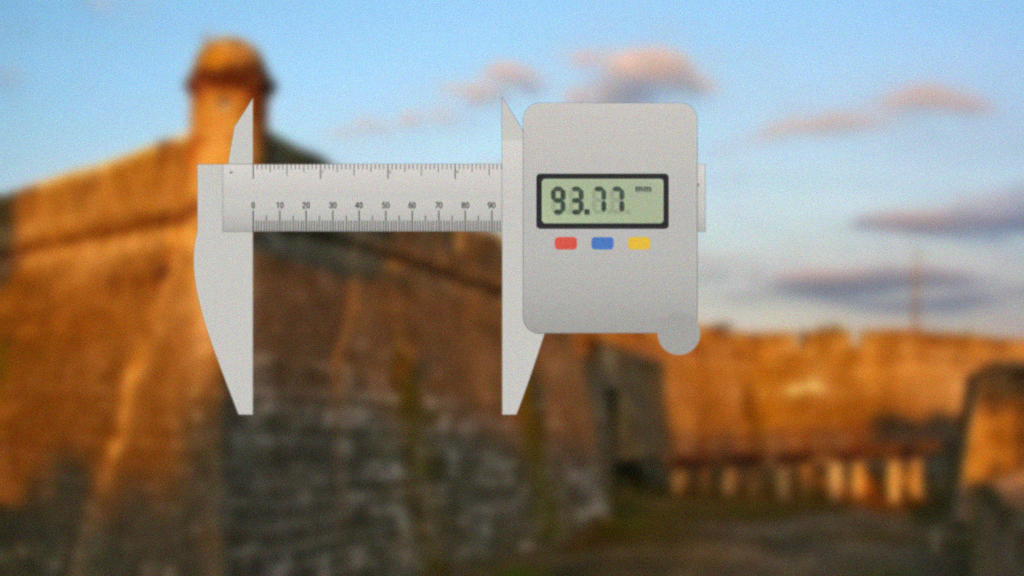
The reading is 93.77mm
